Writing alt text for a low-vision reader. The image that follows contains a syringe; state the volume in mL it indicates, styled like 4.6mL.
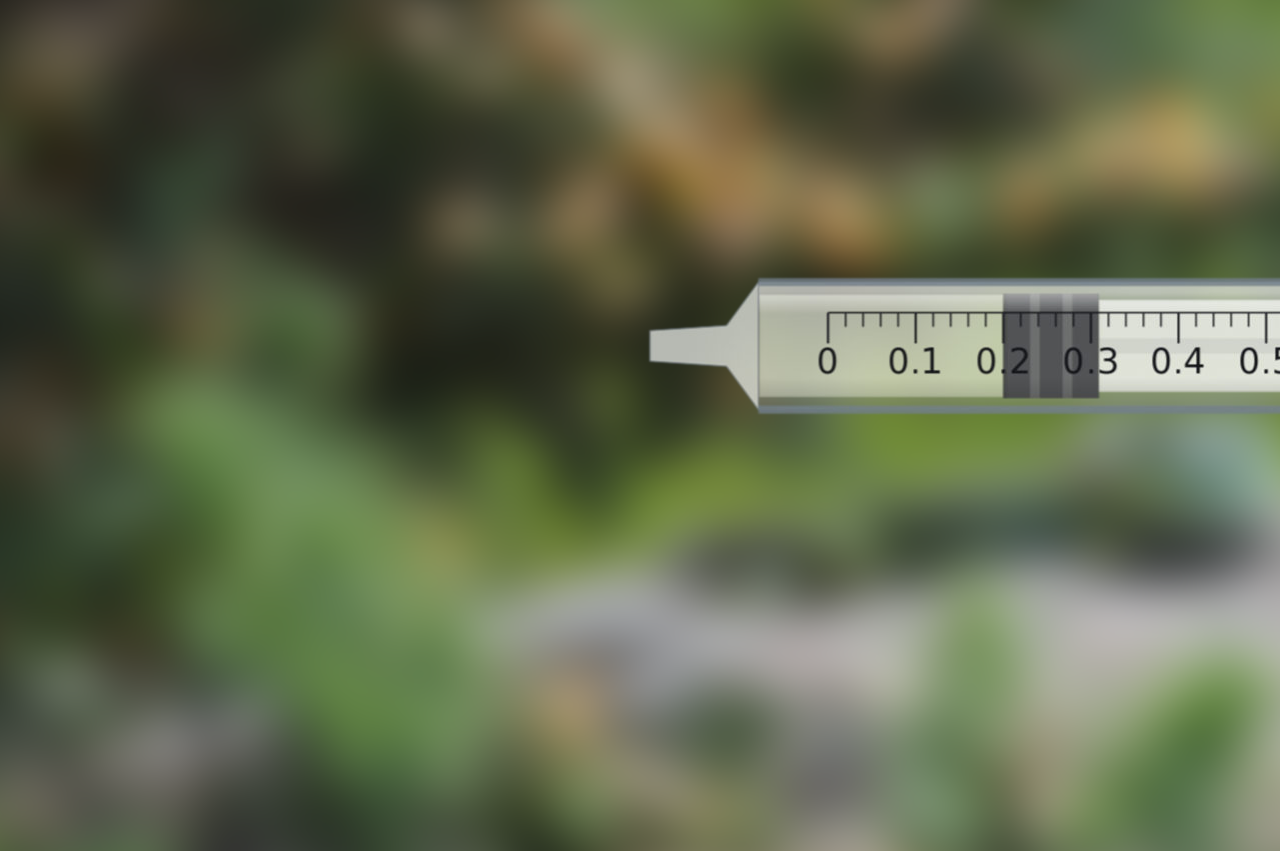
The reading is 0.2mL
